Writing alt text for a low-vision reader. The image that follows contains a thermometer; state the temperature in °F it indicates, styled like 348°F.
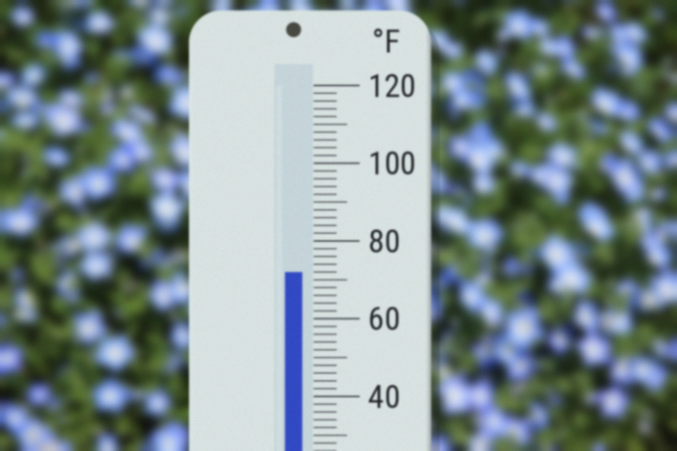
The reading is 72°F
